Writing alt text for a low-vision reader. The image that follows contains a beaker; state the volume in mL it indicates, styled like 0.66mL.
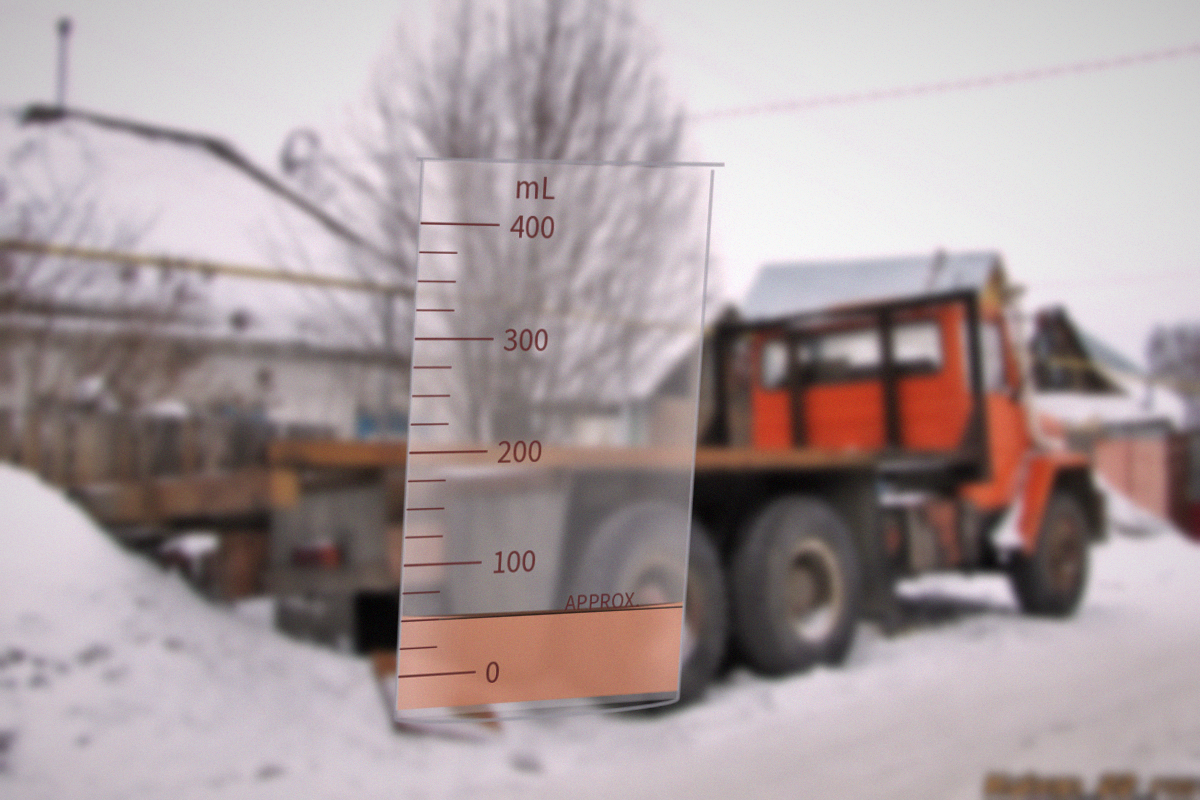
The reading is 50mL
